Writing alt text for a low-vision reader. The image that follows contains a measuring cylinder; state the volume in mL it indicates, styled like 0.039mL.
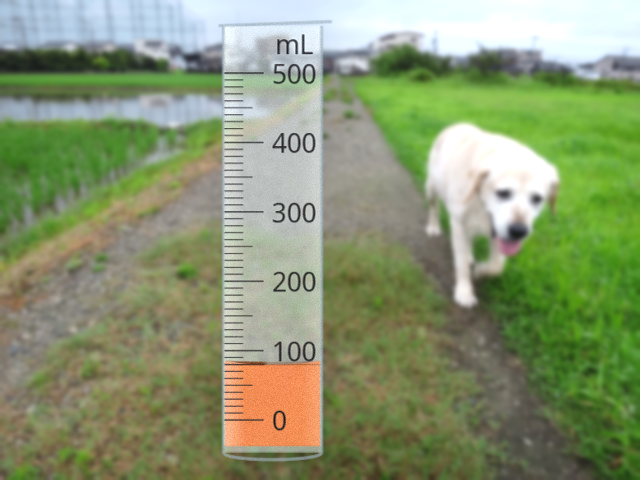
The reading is 80mL
